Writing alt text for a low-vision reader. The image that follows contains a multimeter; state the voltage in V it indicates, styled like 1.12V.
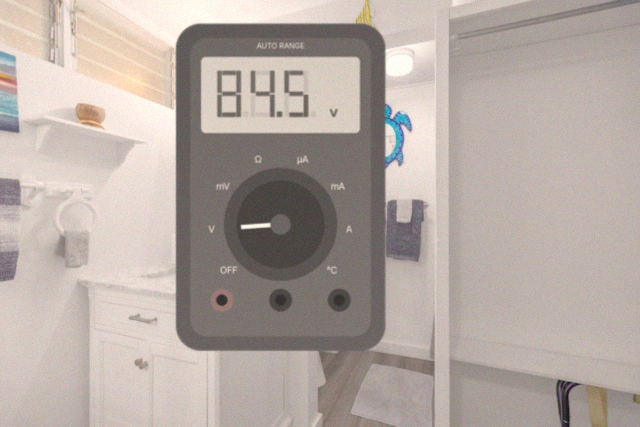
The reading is 84.5V
